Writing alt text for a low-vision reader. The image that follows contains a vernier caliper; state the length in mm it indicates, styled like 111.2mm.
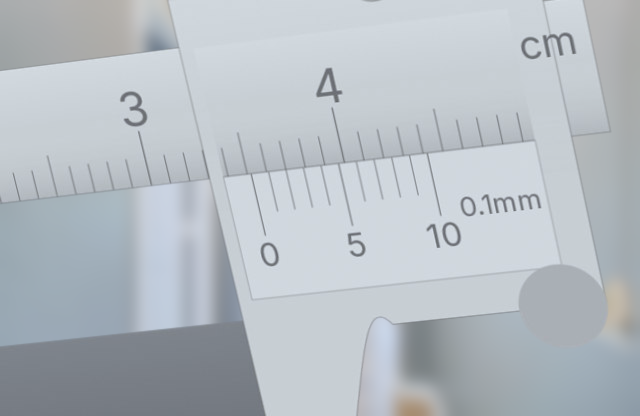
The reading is 35.2mm
